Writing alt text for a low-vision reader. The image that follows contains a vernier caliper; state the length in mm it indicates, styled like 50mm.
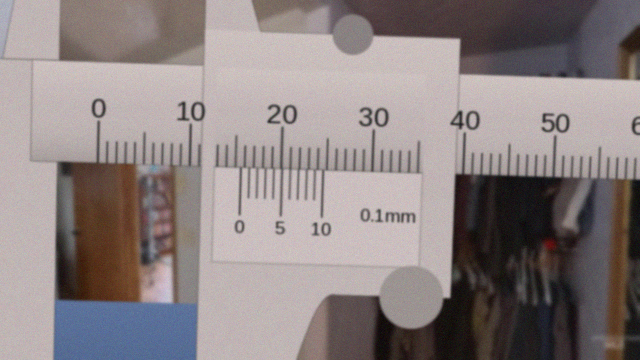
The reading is 15.6mm
